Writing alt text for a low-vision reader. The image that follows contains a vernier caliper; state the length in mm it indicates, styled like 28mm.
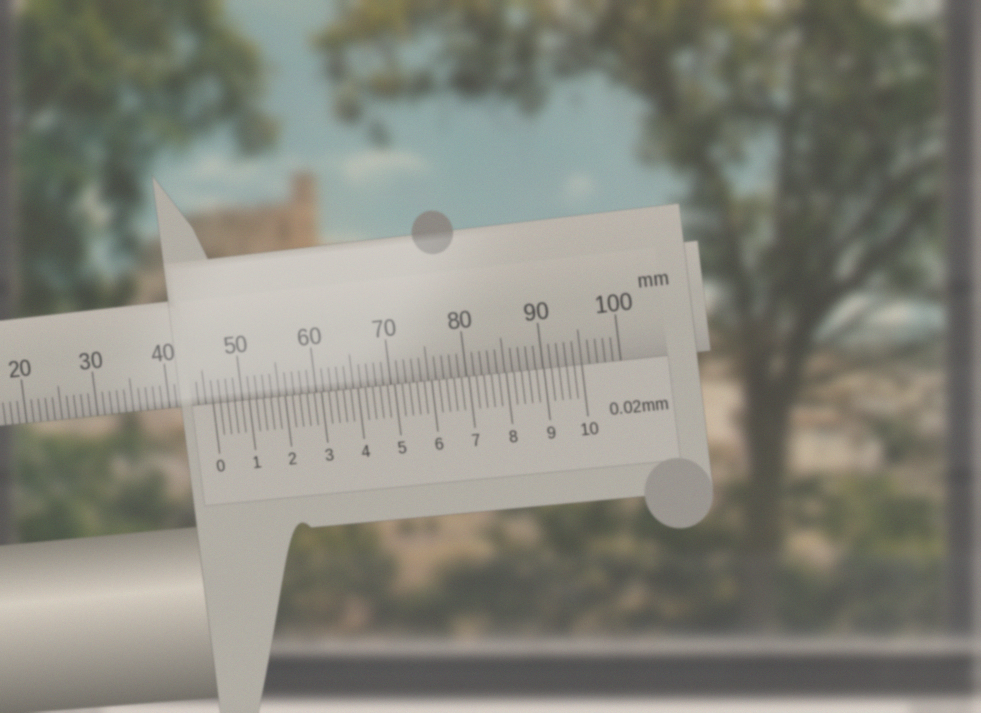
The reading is 46.0mm
